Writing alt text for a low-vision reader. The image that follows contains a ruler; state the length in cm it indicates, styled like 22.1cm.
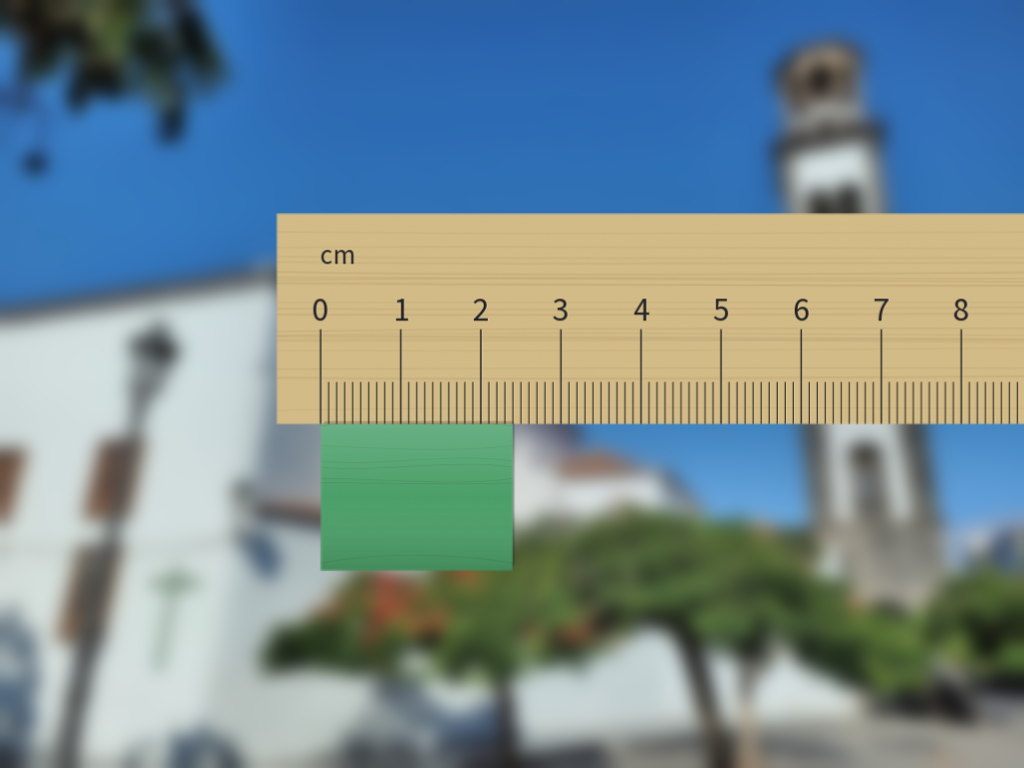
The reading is 2.4cm
